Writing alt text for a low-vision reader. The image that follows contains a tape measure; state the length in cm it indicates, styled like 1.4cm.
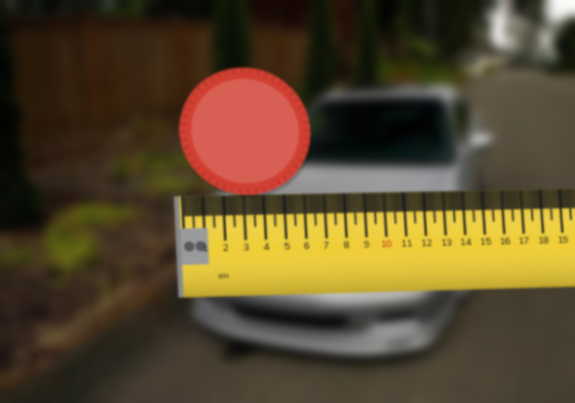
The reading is 6.5cm
